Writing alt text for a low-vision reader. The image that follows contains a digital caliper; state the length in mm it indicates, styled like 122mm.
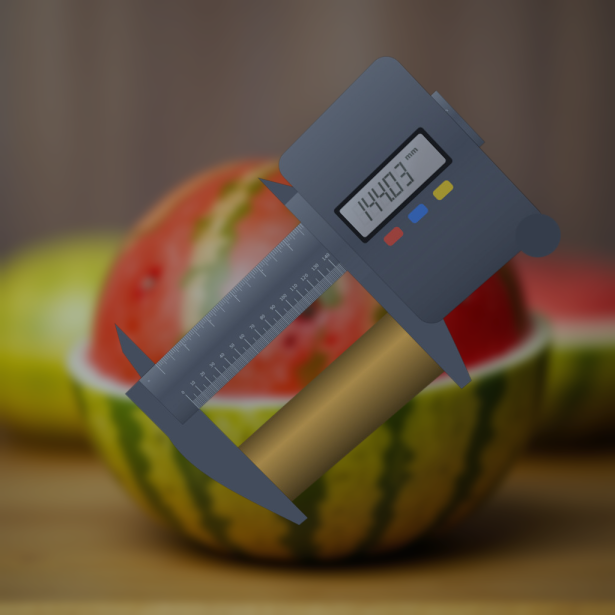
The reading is 144.03mm
